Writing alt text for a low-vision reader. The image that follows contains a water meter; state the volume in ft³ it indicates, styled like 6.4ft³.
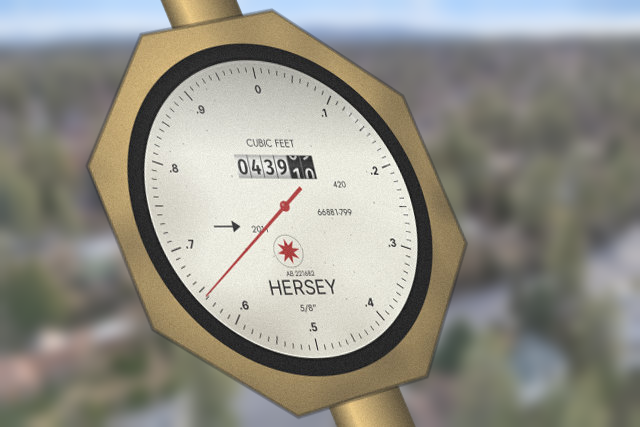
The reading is 43909.64ft³
